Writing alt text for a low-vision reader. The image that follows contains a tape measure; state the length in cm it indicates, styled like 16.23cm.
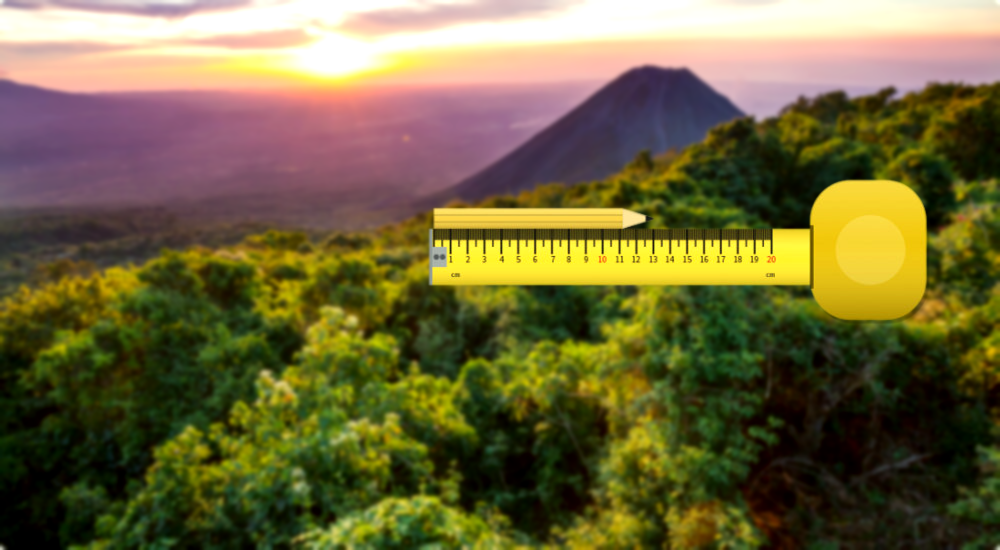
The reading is 13cm
